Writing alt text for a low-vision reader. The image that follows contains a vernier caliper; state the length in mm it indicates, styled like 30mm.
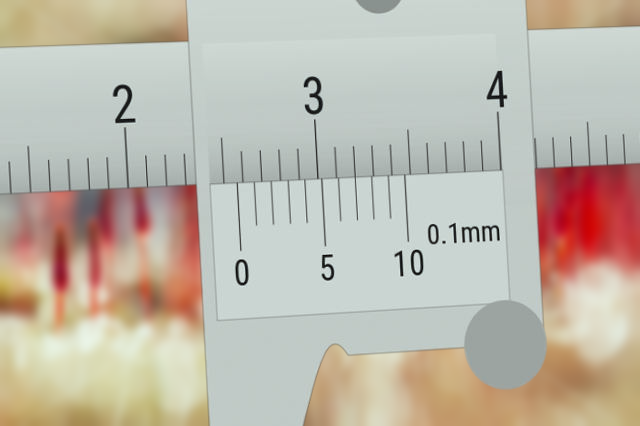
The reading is 25.7mm
